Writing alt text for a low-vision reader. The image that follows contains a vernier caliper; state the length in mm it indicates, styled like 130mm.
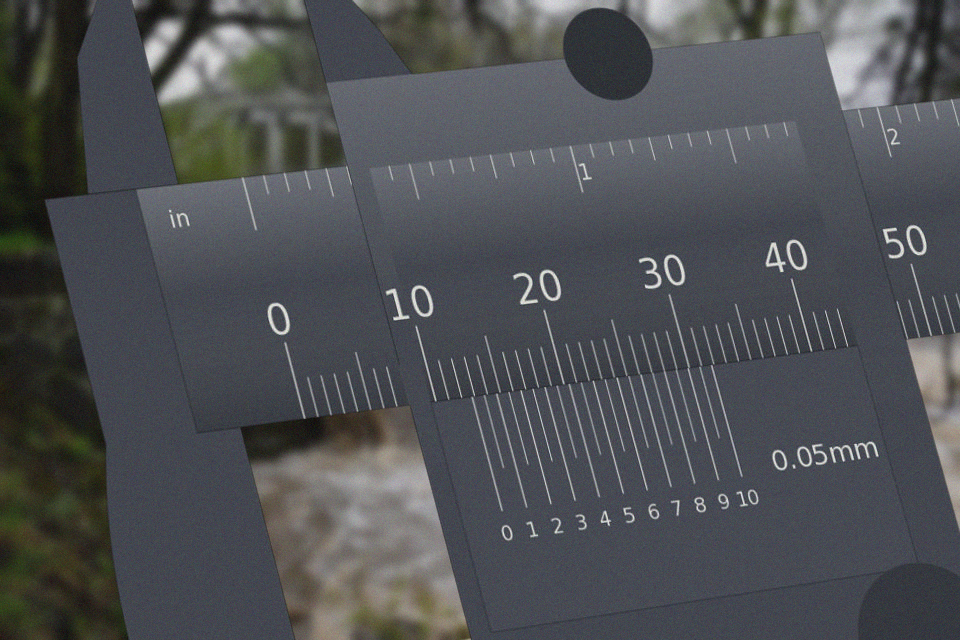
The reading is 12.8mm
